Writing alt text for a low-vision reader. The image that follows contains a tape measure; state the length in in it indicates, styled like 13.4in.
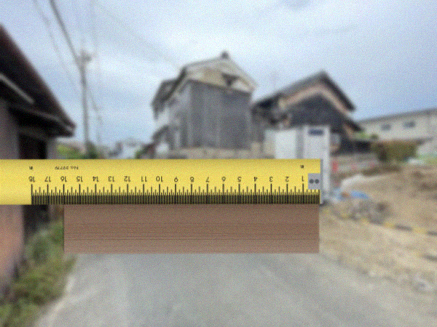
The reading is 16in
